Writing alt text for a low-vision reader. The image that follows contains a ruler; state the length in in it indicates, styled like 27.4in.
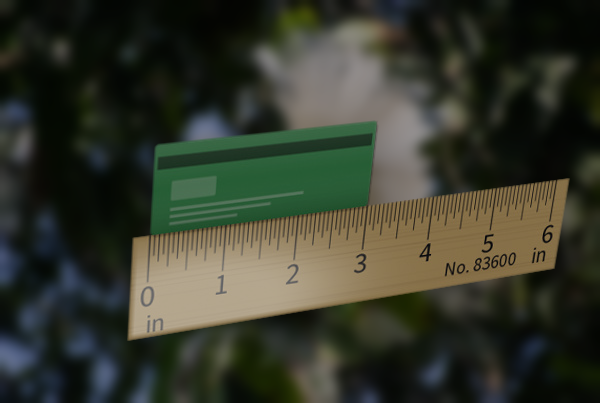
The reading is 3in
